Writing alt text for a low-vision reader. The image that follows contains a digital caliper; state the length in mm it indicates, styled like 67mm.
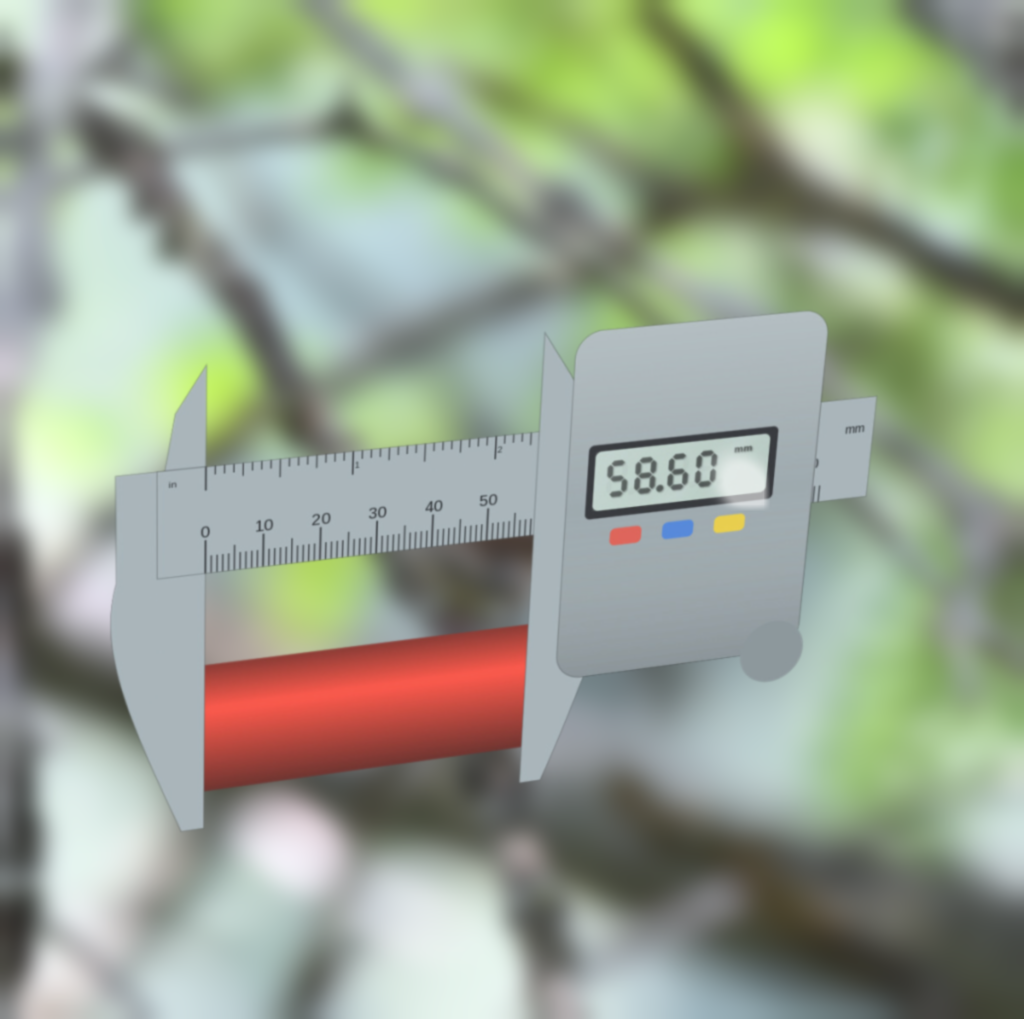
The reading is 58.60mm
